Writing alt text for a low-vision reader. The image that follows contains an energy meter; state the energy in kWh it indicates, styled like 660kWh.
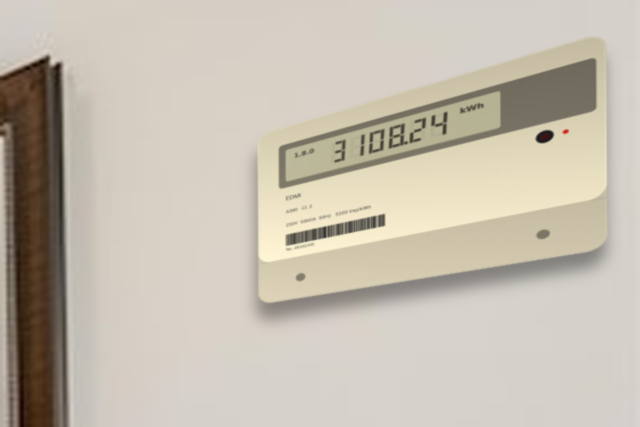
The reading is 3108.24kWh
